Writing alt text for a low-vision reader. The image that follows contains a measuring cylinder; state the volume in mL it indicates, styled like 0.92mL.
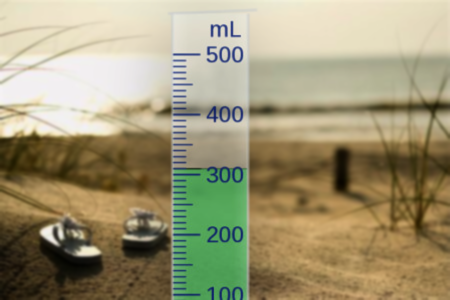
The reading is 310mL
